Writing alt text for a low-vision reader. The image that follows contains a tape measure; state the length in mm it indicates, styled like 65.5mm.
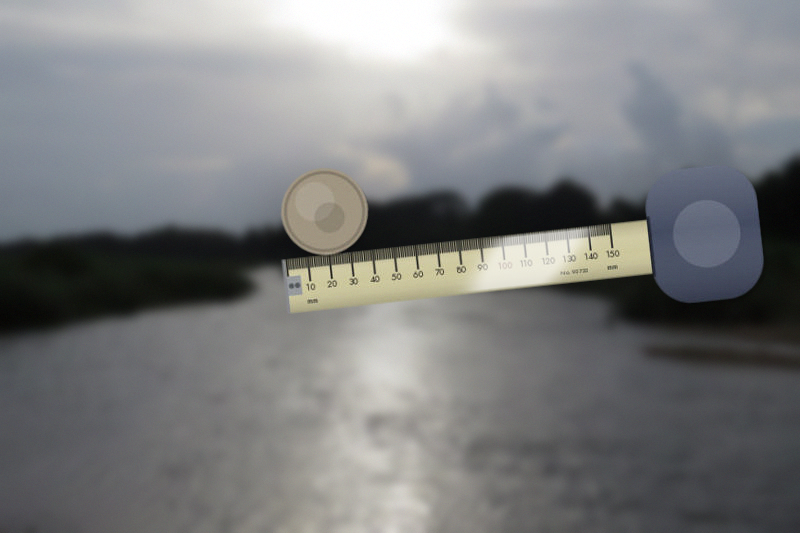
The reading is 40mm
